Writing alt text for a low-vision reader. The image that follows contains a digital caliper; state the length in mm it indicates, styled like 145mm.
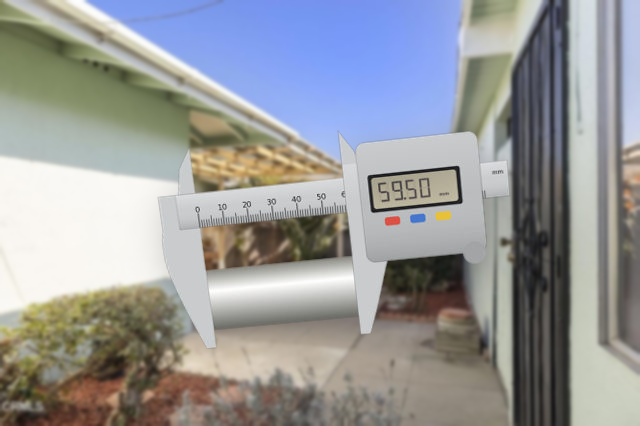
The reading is 59.50mm
